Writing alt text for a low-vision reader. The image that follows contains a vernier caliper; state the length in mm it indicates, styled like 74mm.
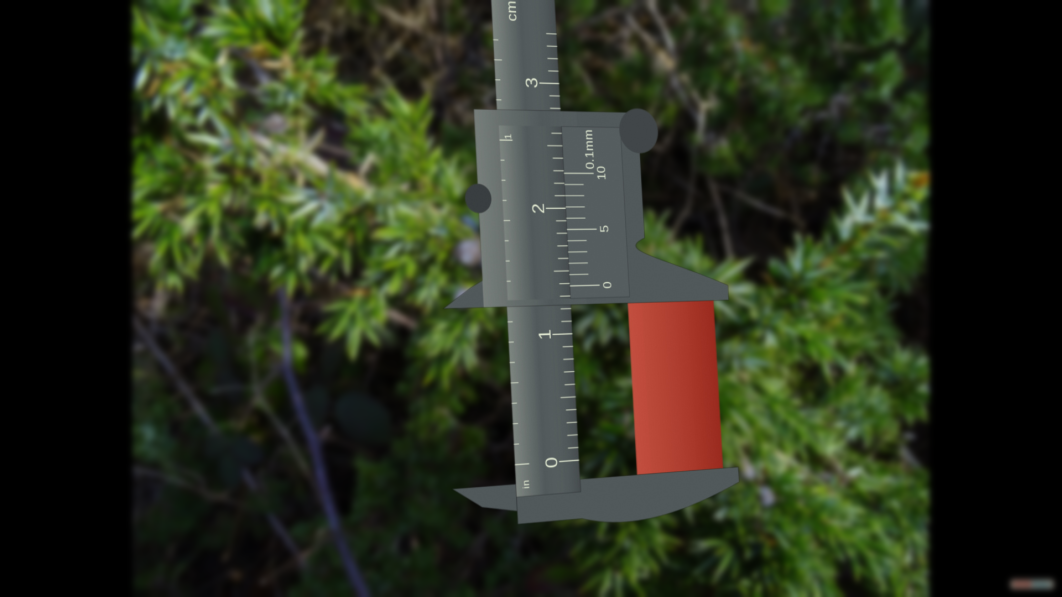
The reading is 13.8mm
